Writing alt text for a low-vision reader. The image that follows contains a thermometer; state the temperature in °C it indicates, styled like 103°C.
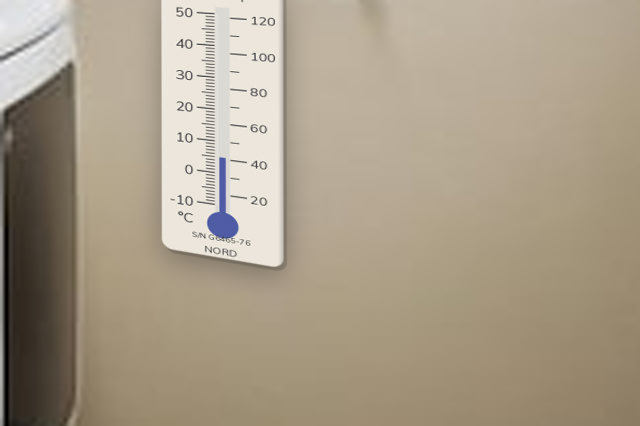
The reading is 5°C
